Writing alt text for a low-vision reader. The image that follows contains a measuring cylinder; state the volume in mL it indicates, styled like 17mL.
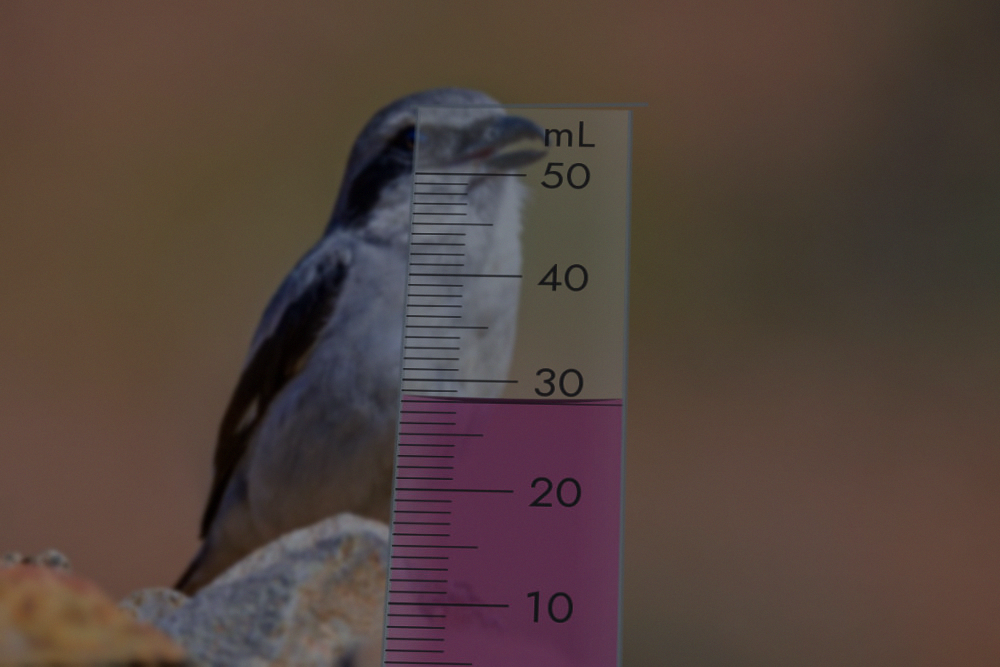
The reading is 28mL
